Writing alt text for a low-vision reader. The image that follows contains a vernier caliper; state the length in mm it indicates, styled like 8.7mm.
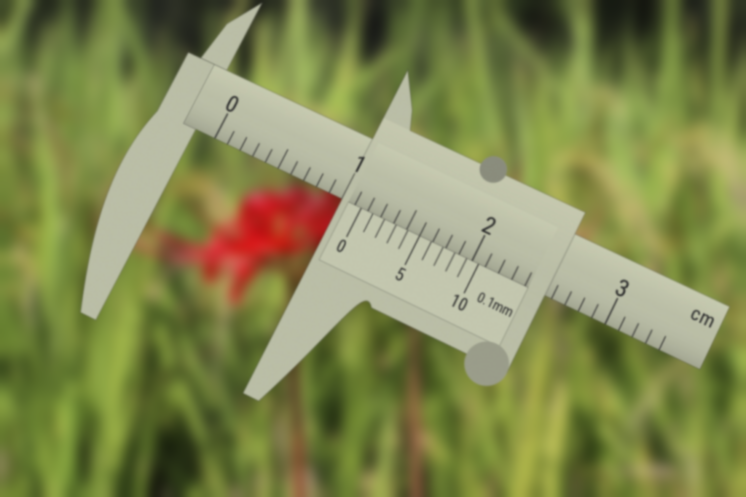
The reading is 11.5mm
